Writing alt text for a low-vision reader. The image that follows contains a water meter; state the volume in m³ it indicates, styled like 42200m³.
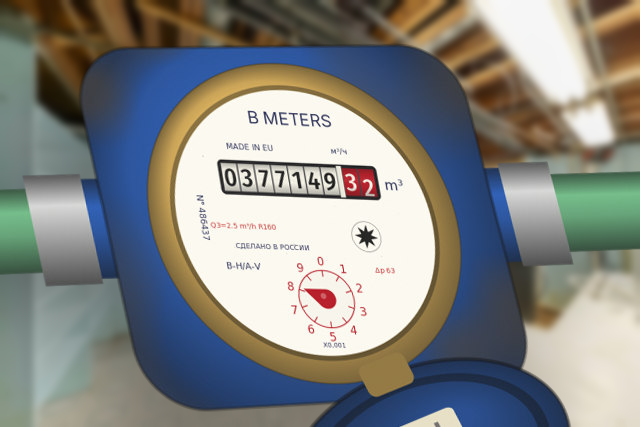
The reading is 377149.318m³
